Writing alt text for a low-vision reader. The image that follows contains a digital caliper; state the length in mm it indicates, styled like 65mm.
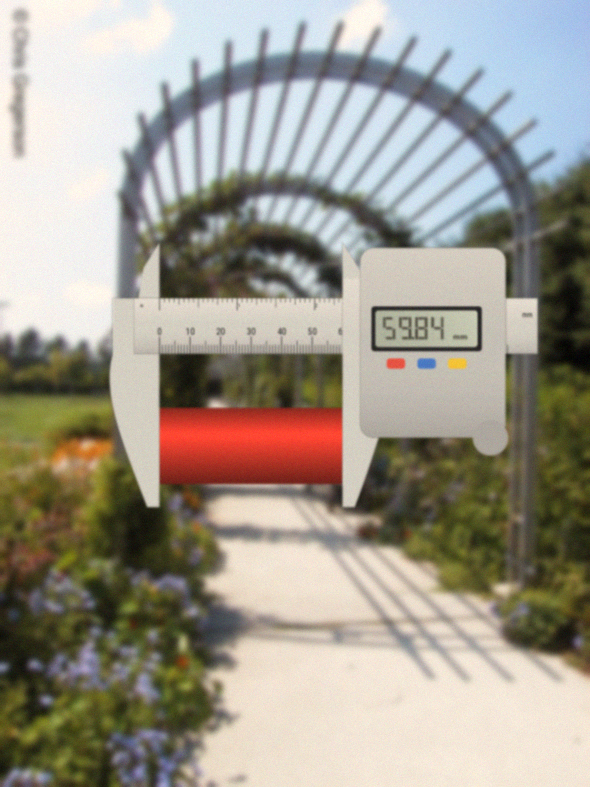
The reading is 59.84mm
